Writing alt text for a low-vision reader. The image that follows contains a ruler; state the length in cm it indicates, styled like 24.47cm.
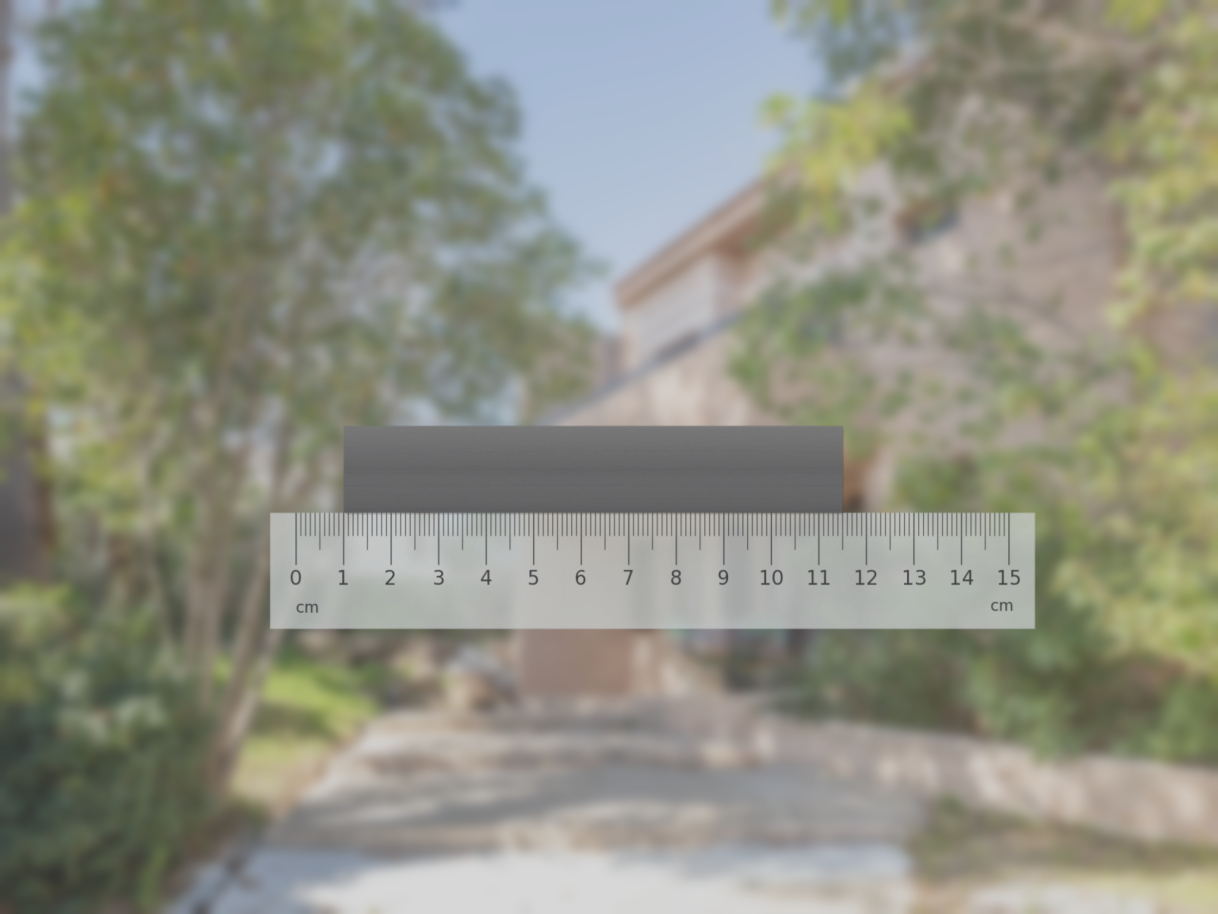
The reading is 10.5cm
